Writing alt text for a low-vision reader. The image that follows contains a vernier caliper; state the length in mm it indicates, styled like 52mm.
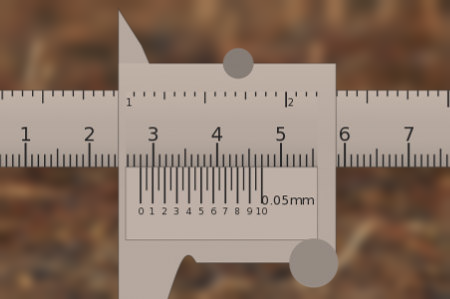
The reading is 28.0mm
